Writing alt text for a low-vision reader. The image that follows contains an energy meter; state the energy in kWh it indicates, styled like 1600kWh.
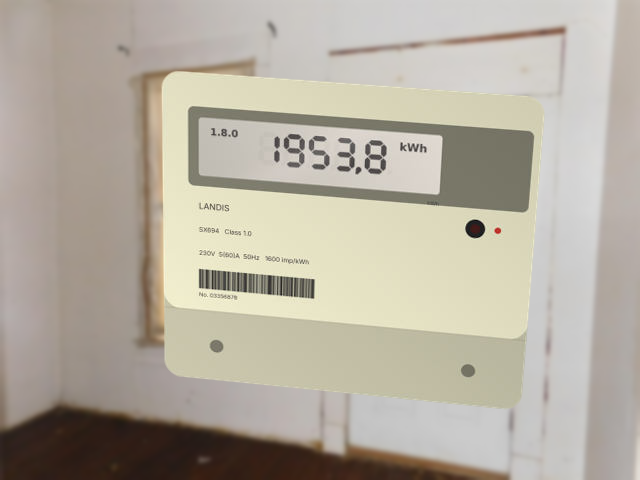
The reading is 1953.8kWh
